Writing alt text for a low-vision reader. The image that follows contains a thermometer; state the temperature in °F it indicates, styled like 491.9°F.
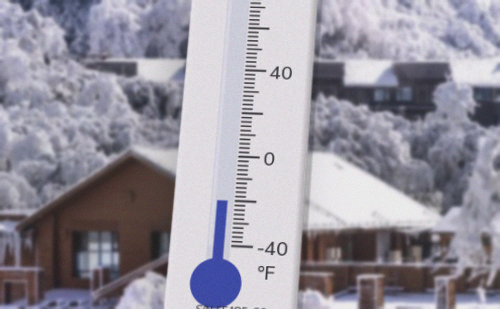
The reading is -20°F
